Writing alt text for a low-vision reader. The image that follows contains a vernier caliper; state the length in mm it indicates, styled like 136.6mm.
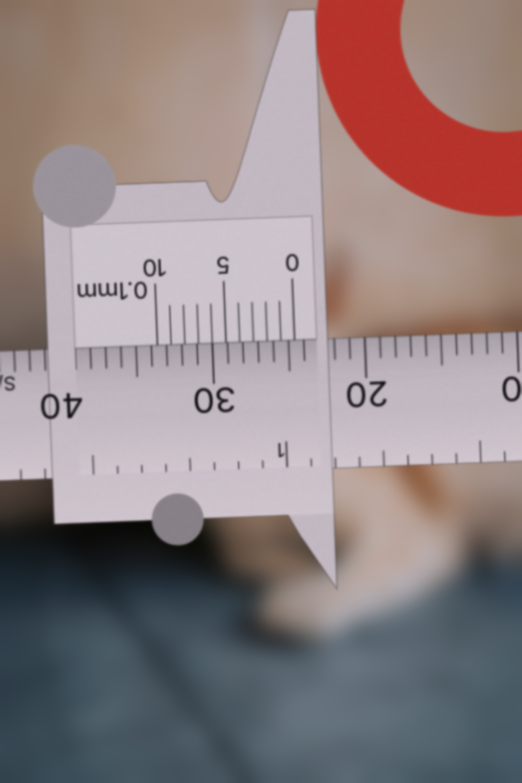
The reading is 24.6mm
